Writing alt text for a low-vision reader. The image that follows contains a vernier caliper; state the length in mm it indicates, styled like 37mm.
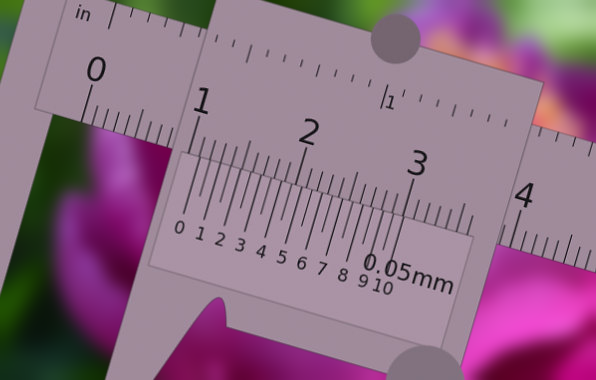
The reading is 11.1mm
